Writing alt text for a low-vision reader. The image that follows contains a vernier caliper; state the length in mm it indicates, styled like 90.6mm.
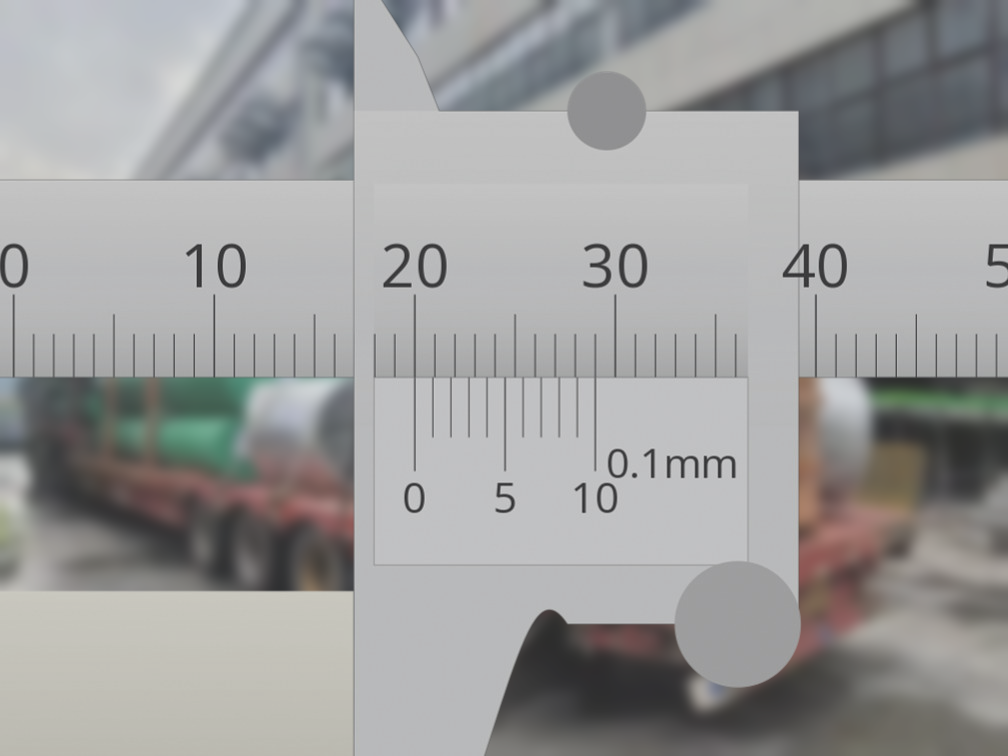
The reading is 20.0mm
